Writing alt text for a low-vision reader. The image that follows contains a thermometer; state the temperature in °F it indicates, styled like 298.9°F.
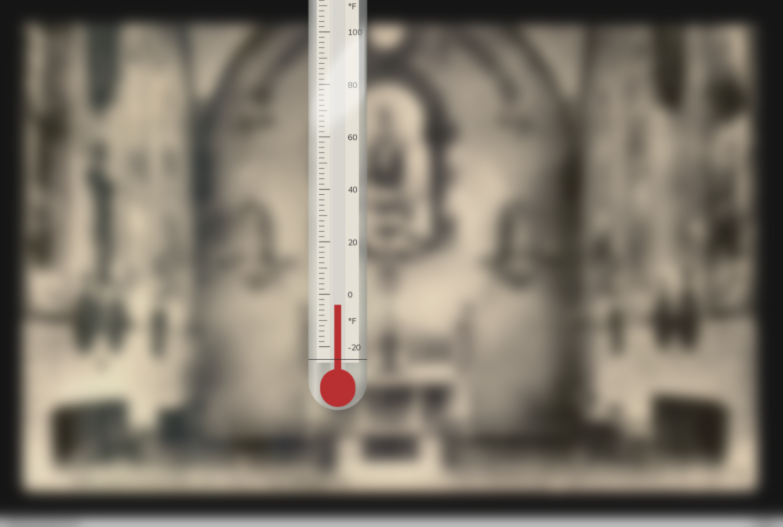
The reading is -4°F
